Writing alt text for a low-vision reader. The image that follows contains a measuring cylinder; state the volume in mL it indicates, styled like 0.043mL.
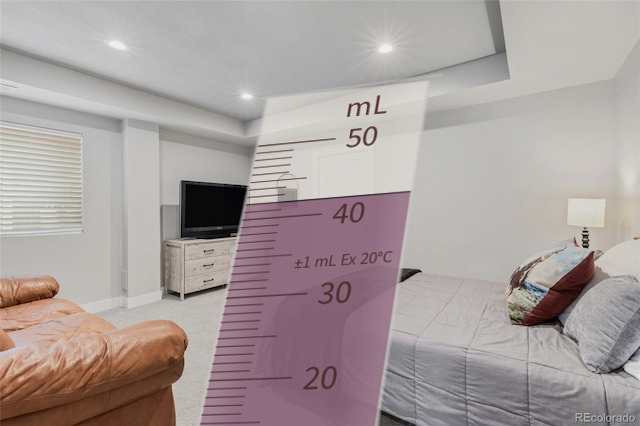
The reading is 42mL
